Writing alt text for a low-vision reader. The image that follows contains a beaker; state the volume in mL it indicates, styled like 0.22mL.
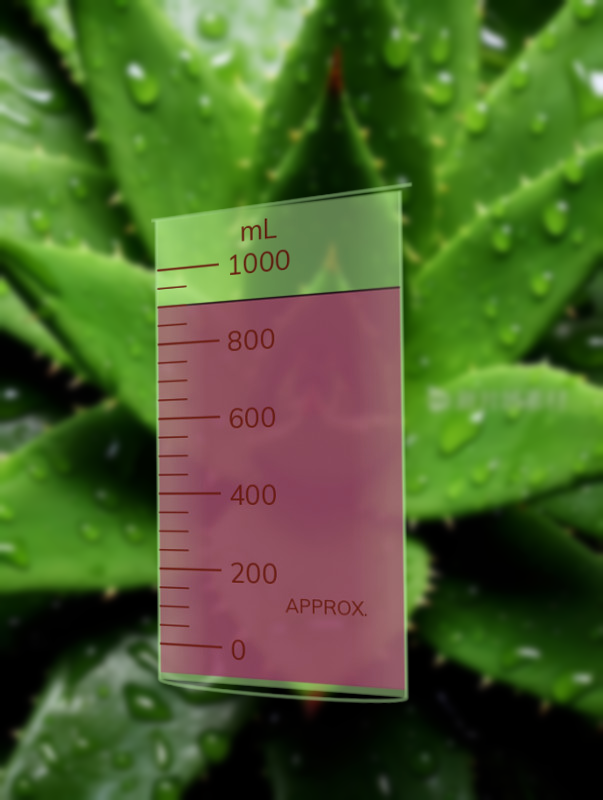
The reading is 900mL
